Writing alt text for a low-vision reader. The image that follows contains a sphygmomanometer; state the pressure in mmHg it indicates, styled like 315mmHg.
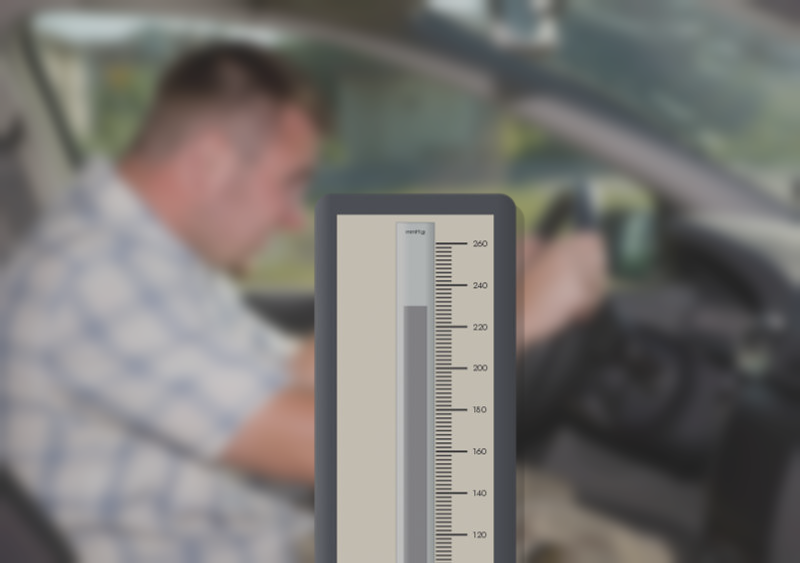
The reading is 230mmHg
